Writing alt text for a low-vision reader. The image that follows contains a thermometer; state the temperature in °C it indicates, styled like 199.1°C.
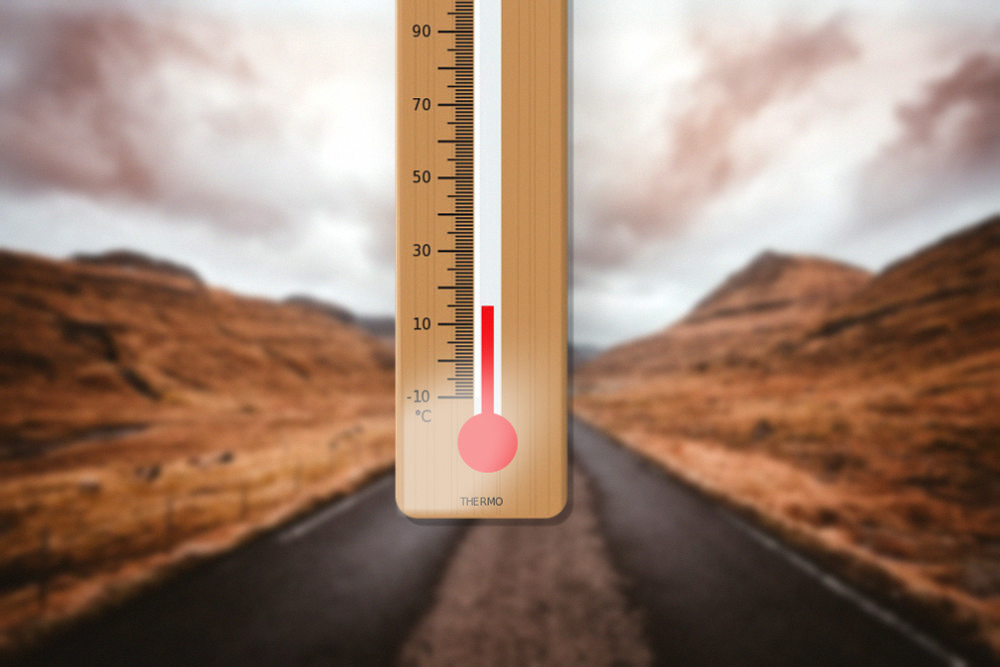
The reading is 15°C
